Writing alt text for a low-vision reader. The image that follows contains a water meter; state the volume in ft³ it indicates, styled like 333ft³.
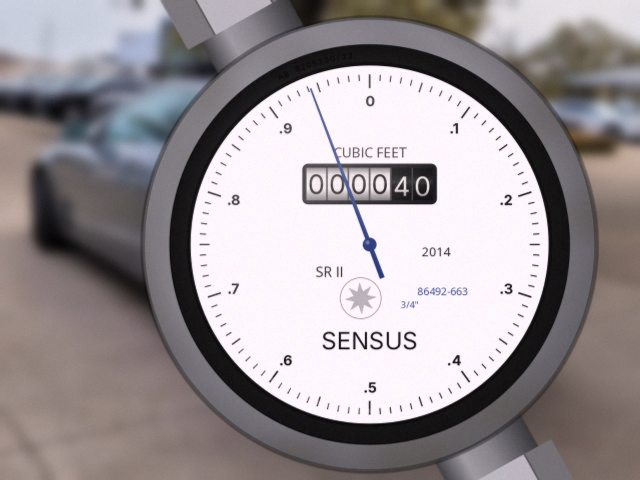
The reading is 39.94ft³
